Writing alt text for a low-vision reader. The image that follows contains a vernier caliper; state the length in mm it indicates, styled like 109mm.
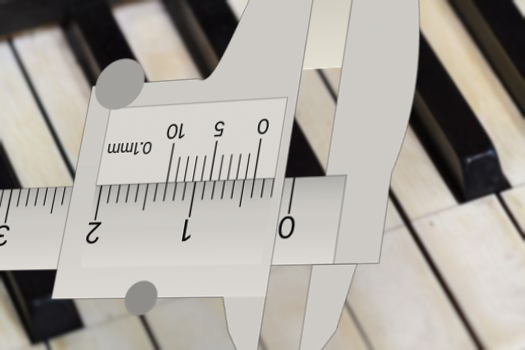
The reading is 4.0mm
